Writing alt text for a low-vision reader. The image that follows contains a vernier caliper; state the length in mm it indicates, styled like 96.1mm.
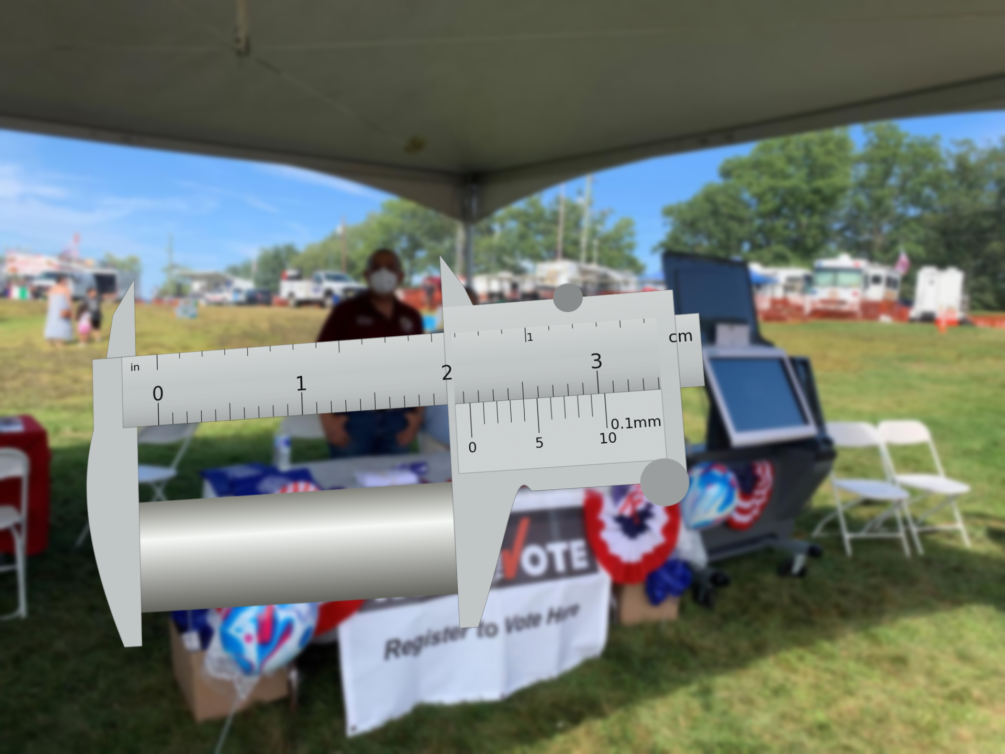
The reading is 21.4mm
